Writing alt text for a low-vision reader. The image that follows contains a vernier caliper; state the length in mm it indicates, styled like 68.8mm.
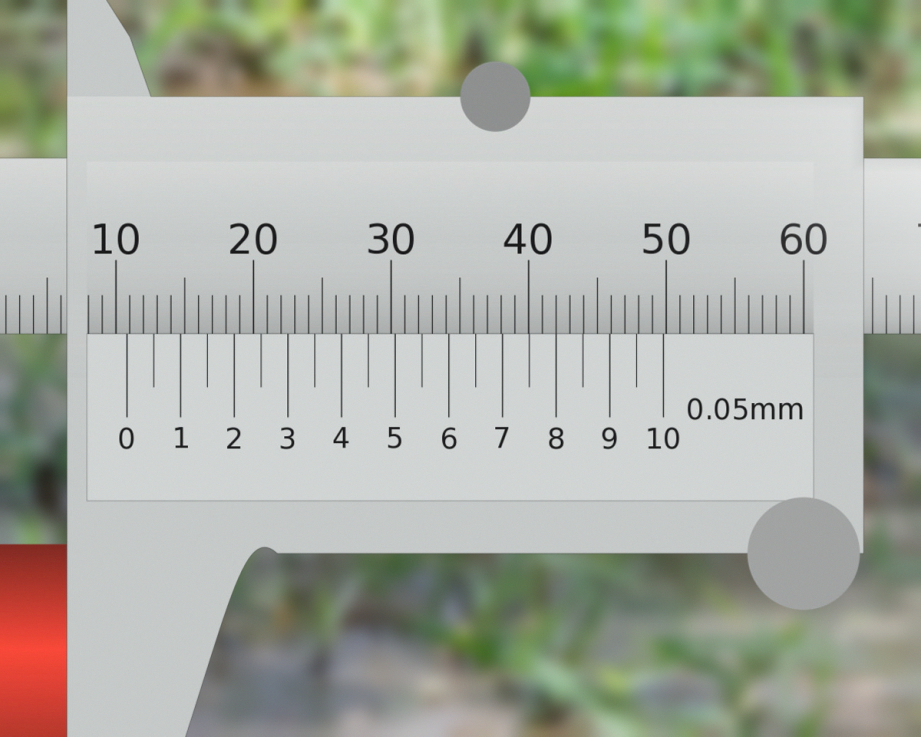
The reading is 10.8mm
